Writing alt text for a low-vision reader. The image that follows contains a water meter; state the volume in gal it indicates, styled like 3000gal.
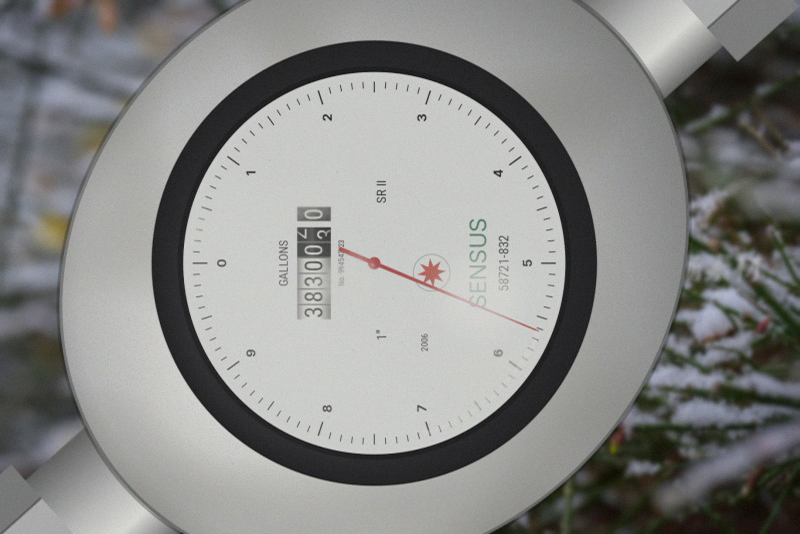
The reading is 3830025.6gal
